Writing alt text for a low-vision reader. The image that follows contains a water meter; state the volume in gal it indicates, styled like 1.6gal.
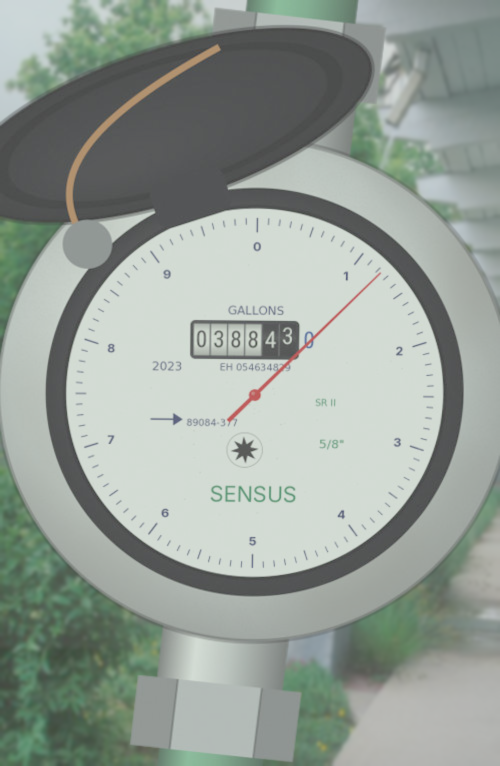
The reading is 388431.2gal
